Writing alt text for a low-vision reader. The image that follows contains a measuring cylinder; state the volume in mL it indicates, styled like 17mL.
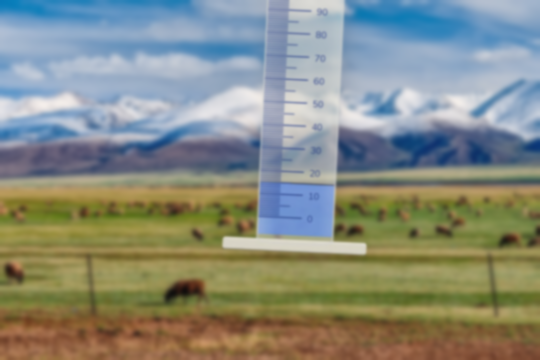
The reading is 15mL
